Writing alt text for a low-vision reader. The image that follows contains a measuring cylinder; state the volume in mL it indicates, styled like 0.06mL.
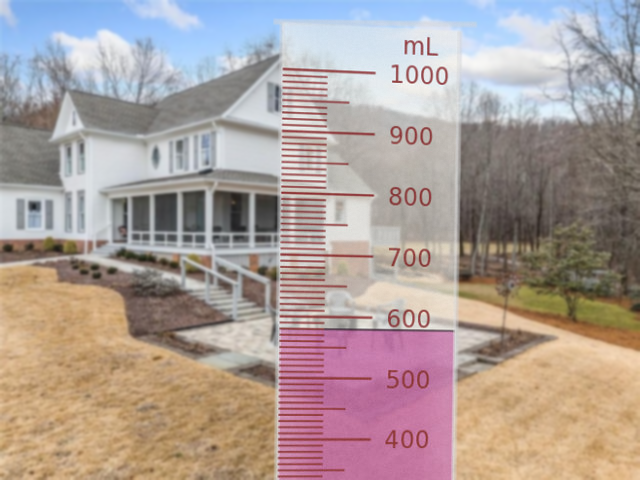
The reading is 580mL
